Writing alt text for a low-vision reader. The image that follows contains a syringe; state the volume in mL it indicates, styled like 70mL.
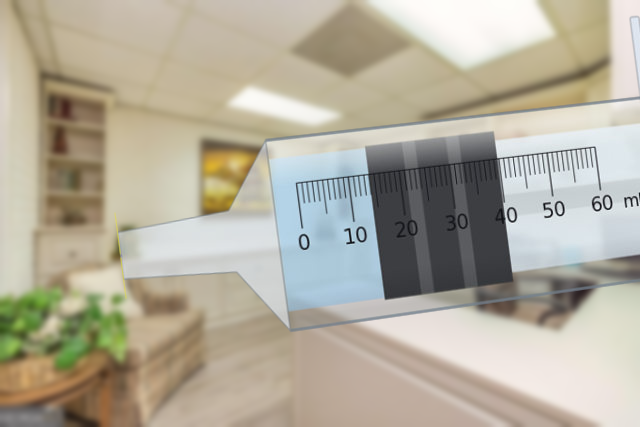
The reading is 14mL
